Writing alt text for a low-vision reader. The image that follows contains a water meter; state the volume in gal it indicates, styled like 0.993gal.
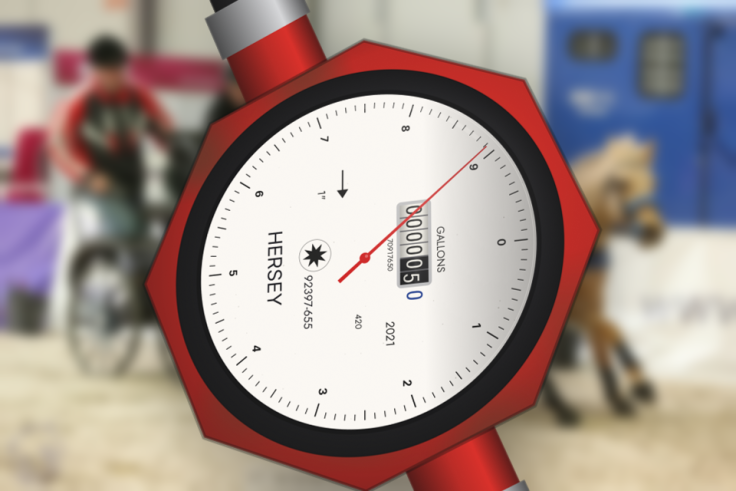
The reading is 48.9gal
